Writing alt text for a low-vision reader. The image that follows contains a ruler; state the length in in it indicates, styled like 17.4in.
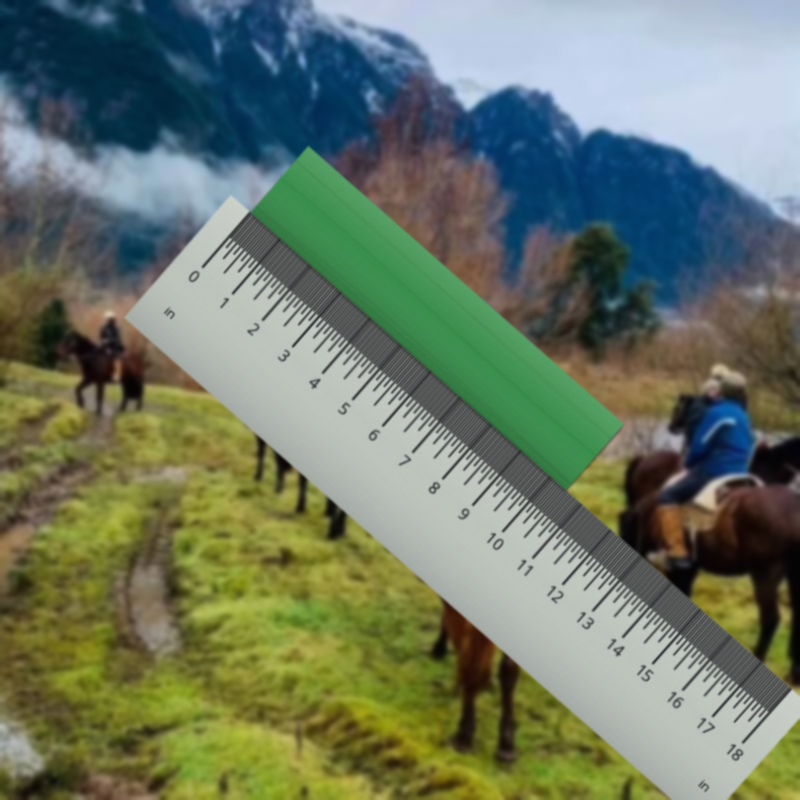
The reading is 10.5in
